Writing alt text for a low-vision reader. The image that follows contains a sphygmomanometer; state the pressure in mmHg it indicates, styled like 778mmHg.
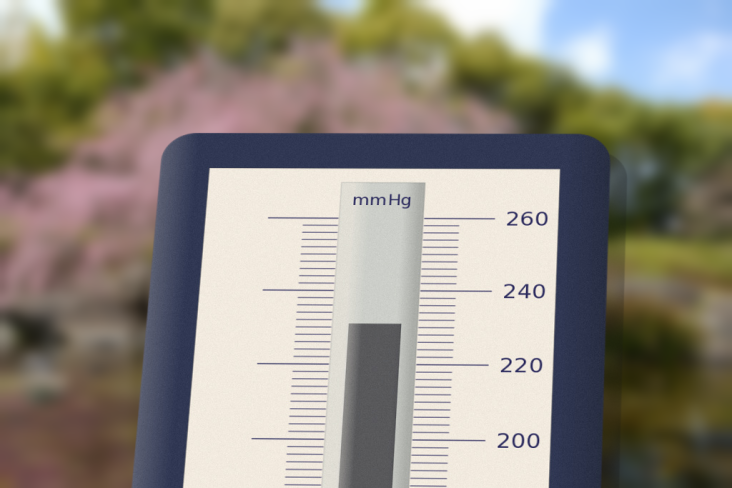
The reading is 231mmHg
